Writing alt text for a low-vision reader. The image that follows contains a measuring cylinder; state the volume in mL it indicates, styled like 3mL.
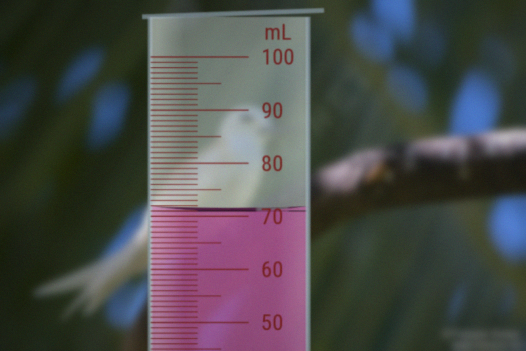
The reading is 71mL
